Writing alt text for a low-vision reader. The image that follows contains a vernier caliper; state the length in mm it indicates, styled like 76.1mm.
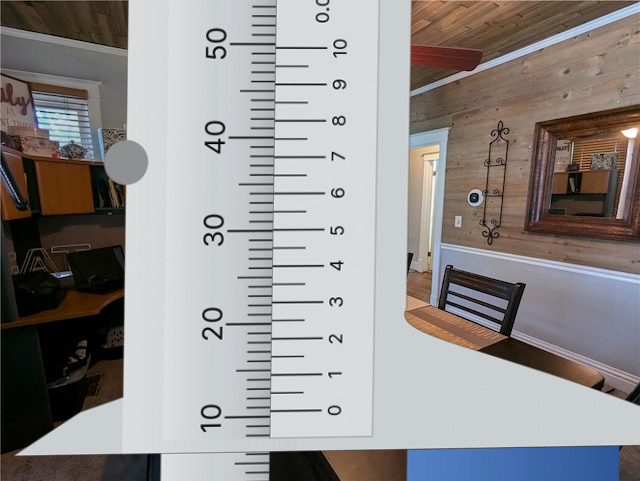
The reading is 10.6mm
